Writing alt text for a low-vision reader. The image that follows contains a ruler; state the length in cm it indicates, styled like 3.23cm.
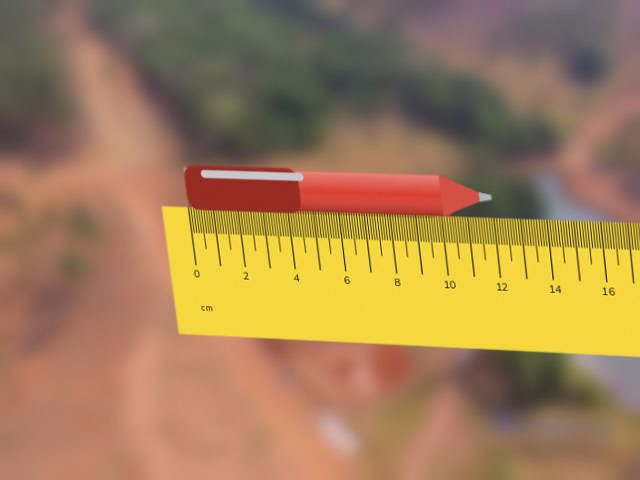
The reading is 12cm
